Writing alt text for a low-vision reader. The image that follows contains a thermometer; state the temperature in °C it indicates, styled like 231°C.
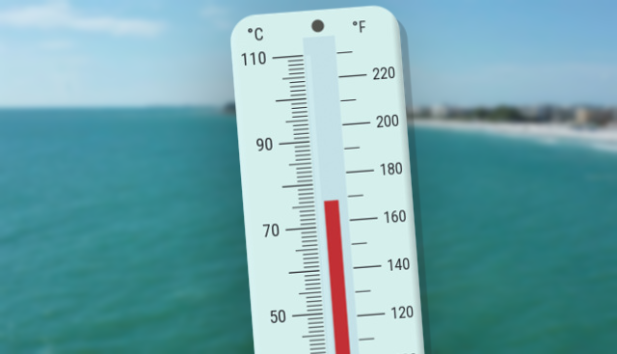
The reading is 76°C
